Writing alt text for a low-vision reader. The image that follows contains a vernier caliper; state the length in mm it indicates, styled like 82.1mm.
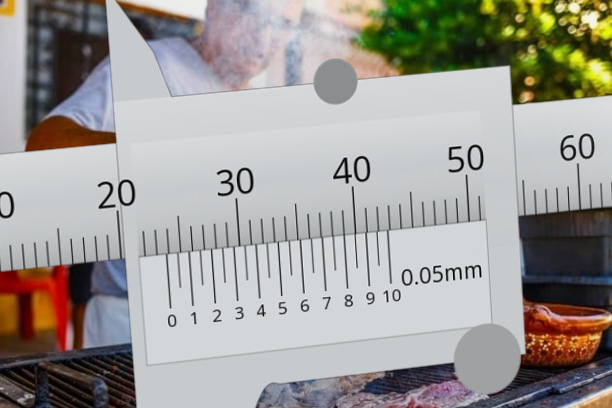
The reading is 23.8mm
